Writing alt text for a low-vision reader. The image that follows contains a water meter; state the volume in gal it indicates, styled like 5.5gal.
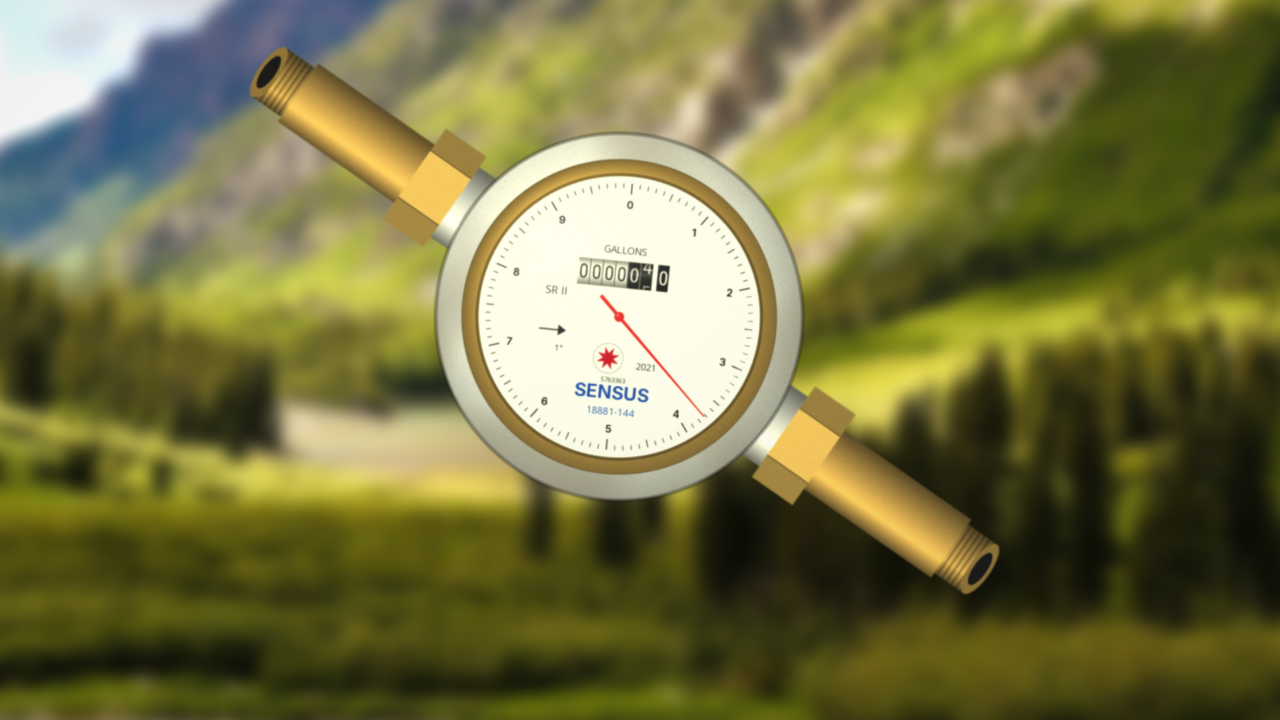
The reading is 43.7gal
